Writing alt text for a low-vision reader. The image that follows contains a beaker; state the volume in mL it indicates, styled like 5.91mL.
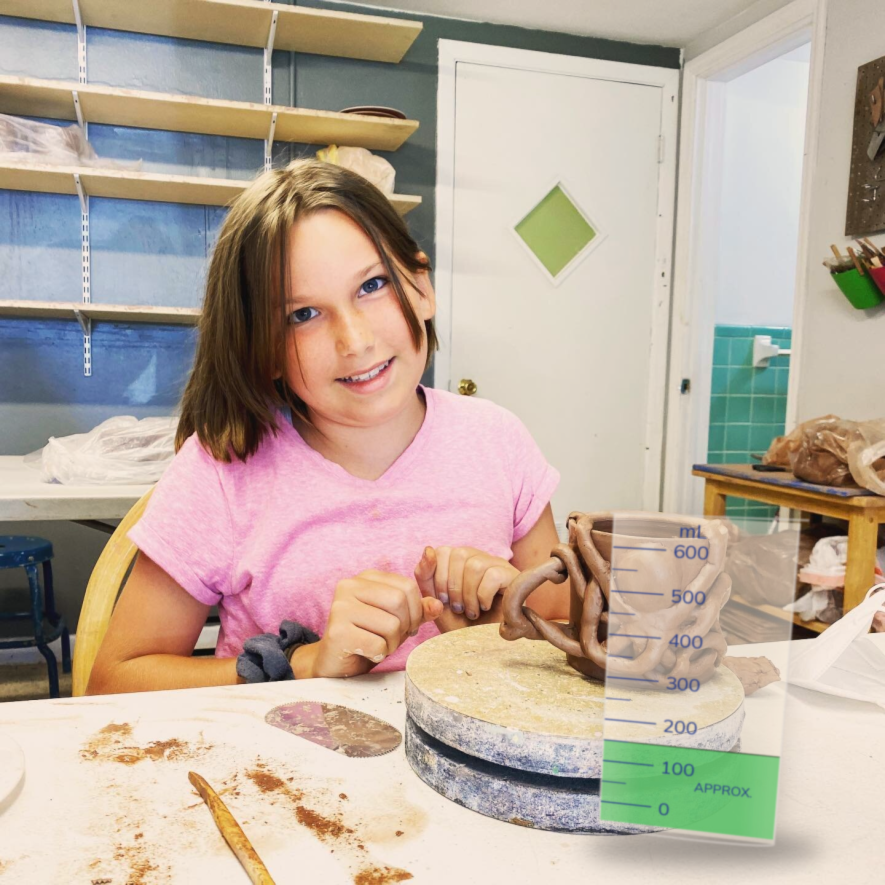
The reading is 150mL
